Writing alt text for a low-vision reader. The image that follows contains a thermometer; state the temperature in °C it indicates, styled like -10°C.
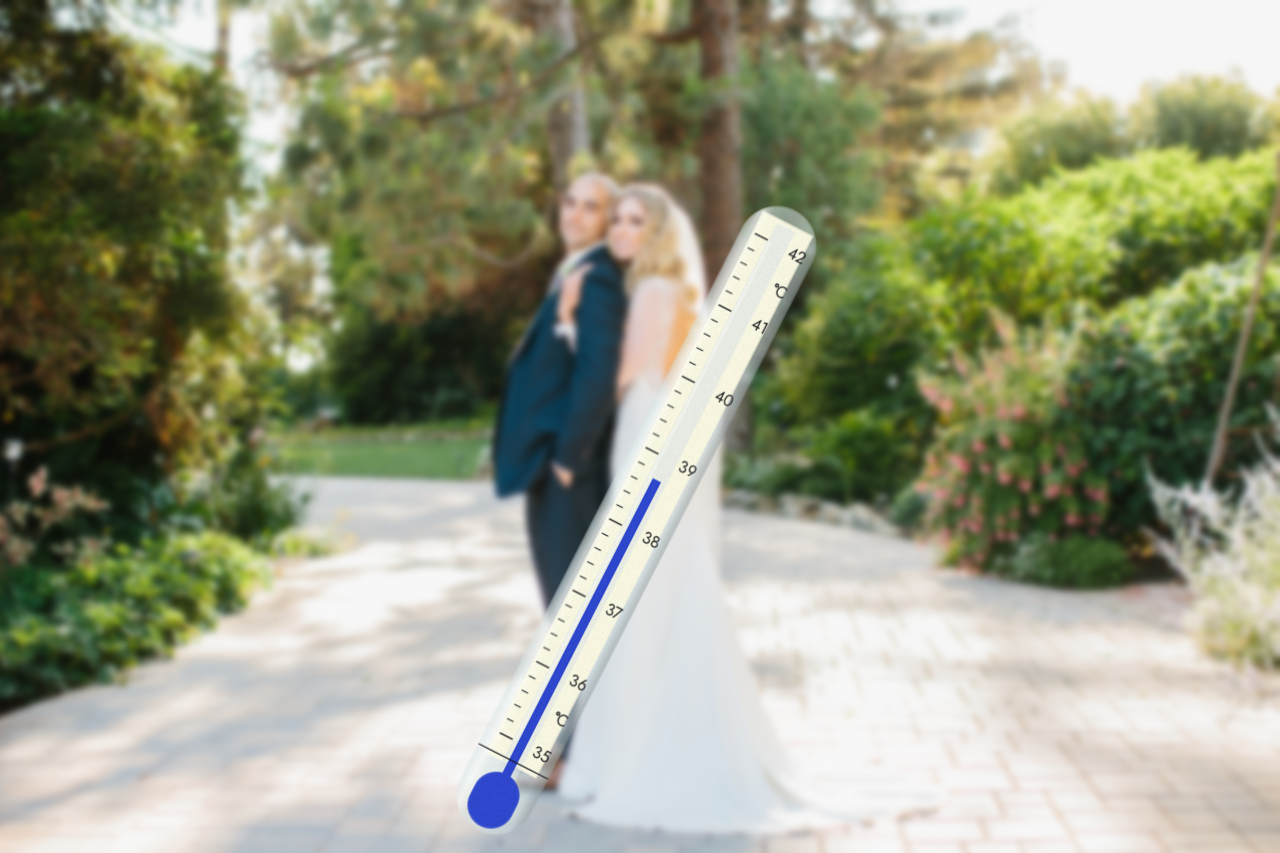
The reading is 38.7°C
